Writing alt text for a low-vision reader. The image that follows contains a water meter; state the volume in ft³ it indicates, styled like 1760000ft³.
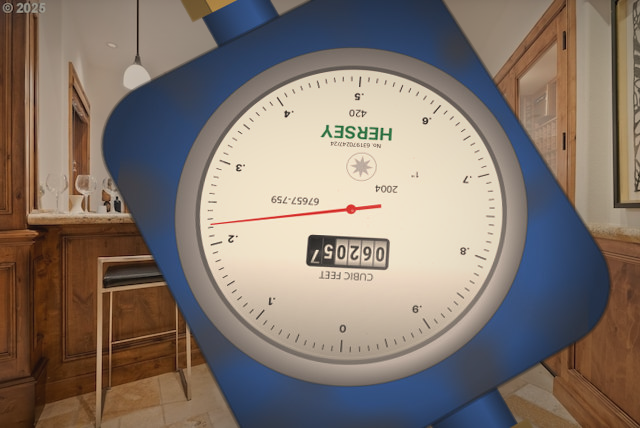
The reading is 62057.22ft³
